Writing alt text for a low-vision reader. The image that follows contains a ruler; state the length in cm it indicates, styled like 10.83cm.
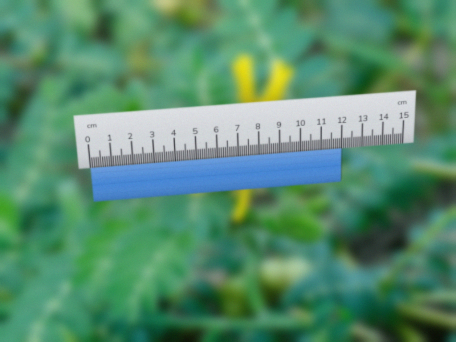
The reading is 12cm
